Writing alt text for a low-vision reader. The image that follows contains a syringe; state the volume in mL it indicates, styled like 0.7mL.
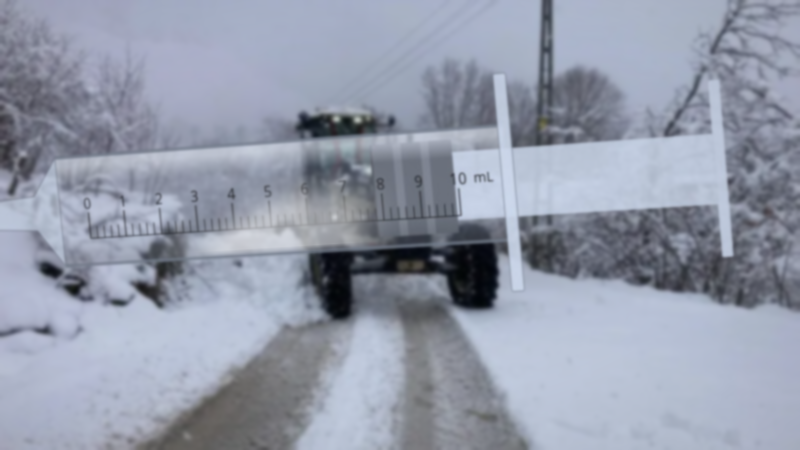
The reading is 7.8mL
